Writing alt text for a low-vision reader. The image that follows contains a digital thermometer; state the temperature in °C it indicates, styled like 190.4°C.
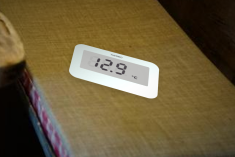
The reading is 12.9°C
